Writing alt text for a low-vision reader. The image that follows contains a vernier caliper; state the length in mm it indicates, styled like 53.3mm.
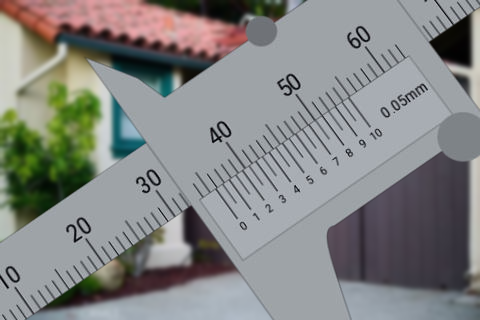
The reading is 35.8mm
